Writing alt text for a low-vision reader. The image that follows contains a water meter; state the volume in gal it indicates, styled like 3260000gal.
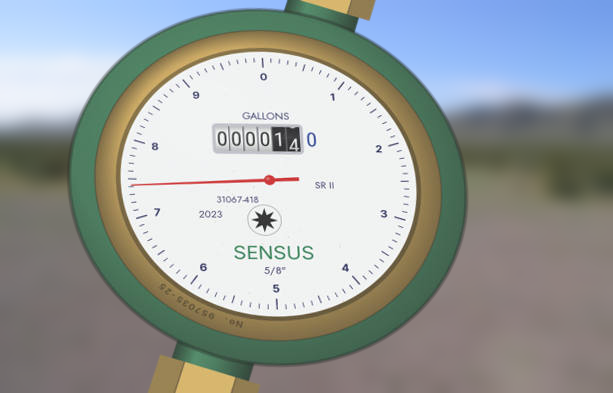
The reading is 137.4gal
